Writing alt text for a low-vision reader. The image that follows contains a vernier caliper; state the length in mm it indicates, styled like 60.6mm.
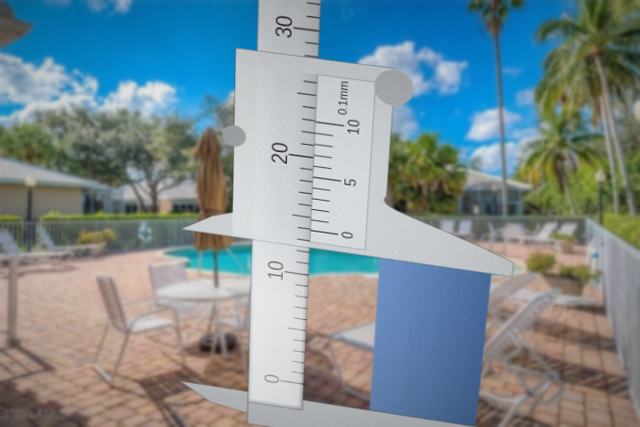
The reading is 13.9mm
